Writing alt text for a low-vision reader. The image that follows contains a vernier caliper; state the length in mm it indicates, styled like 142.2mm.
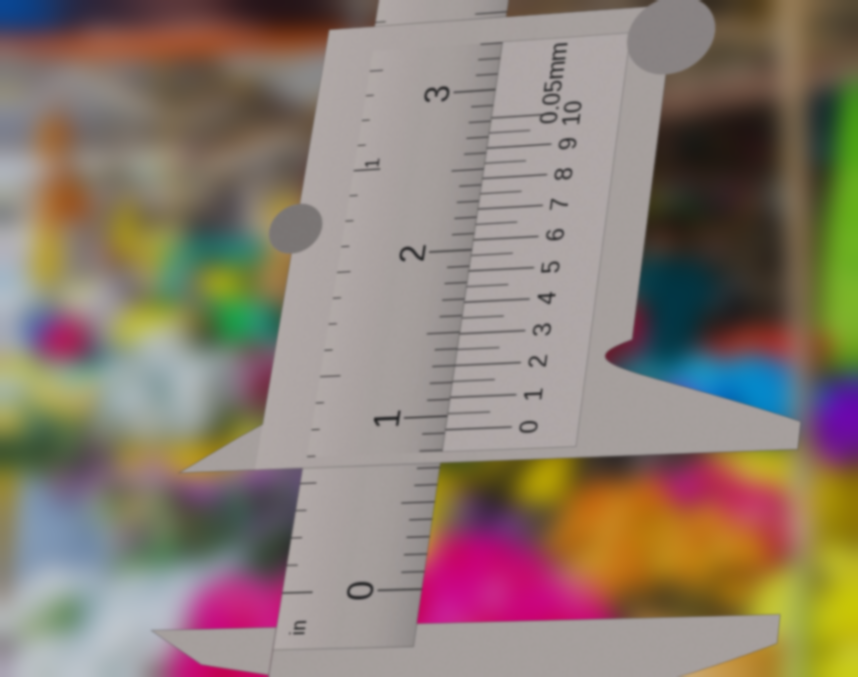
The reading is 9.2mm
